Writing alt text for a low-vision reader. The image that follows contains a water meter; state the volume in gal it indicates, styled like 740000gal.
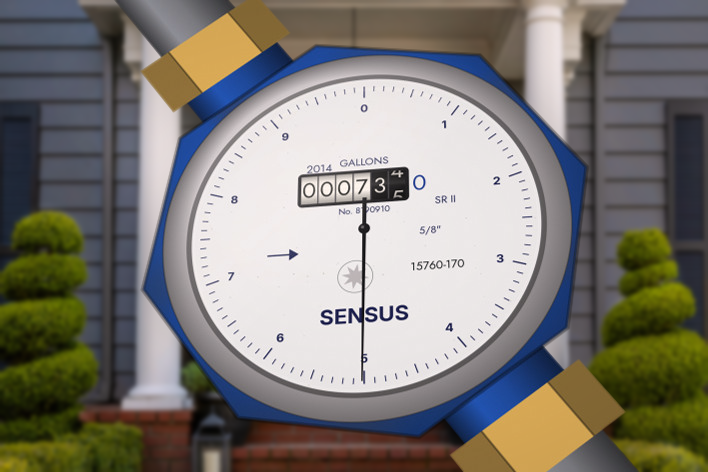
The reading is 7345.0gal
